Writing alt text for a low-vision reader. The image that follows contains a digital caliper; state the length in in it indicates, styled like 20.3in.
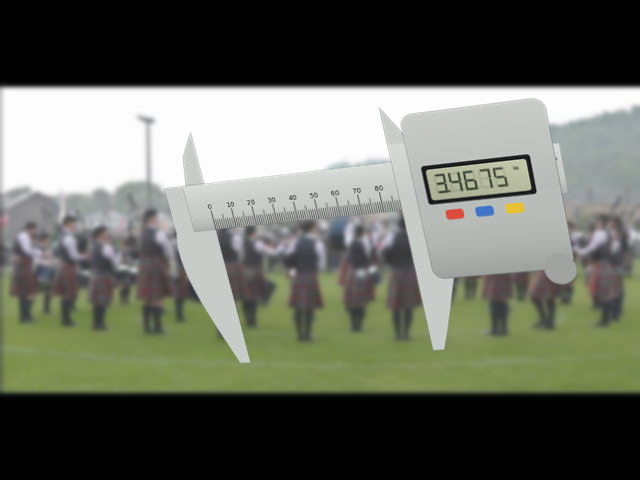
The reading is 3.4675in
